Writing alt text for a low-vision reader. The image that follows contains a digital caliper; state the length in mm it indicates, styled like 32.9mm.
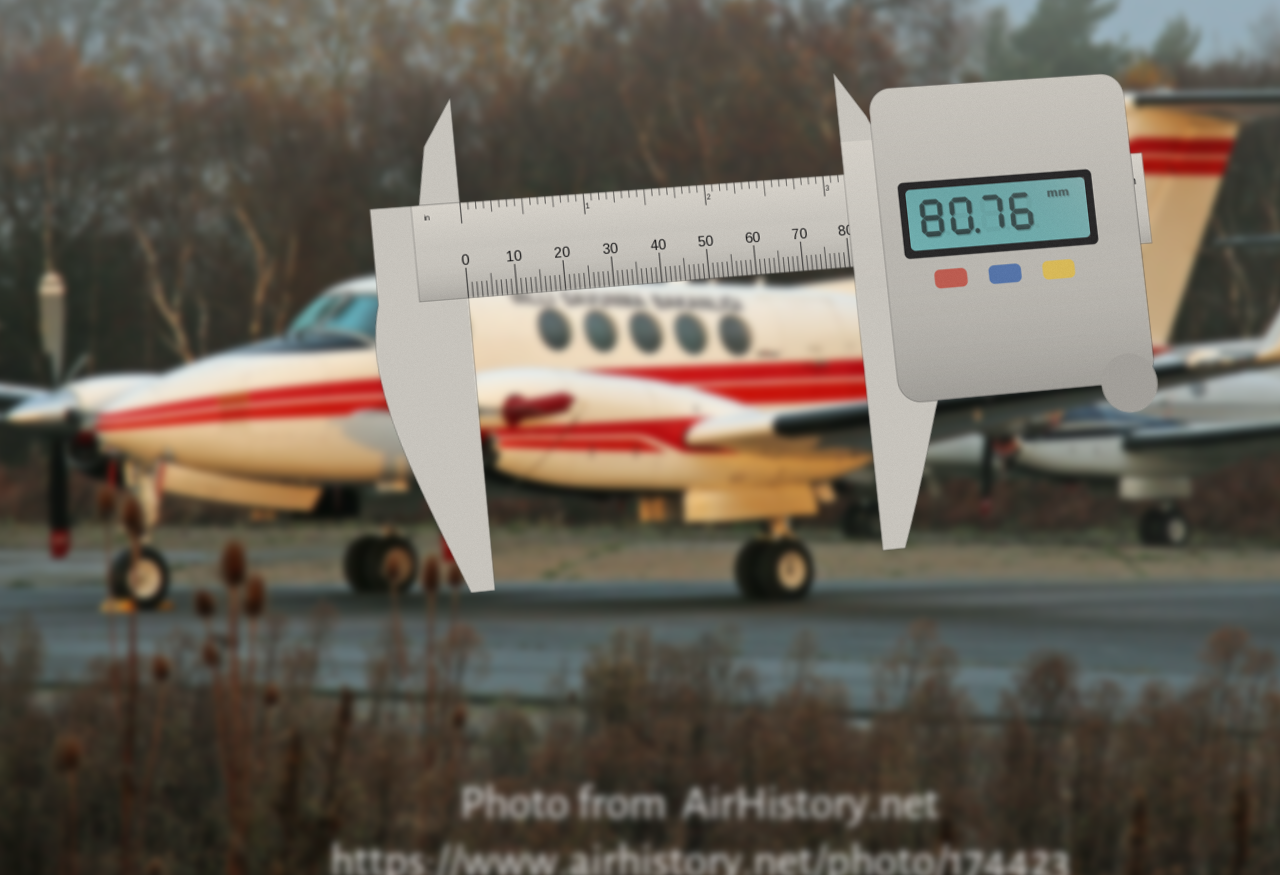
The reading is 80.76mm
